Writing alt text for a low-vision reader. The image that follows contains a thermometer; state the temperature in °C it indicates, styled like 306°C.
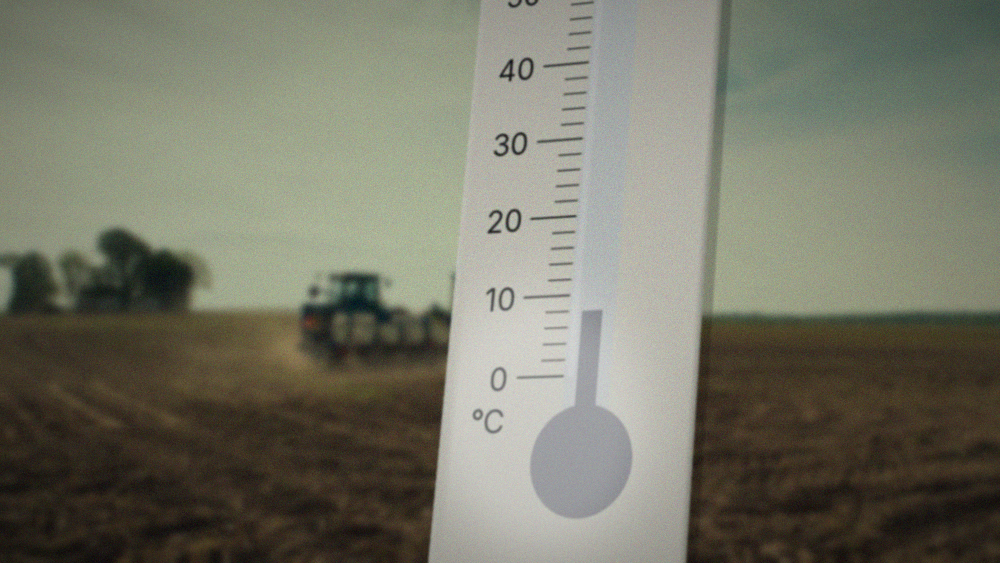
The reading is 8°C
